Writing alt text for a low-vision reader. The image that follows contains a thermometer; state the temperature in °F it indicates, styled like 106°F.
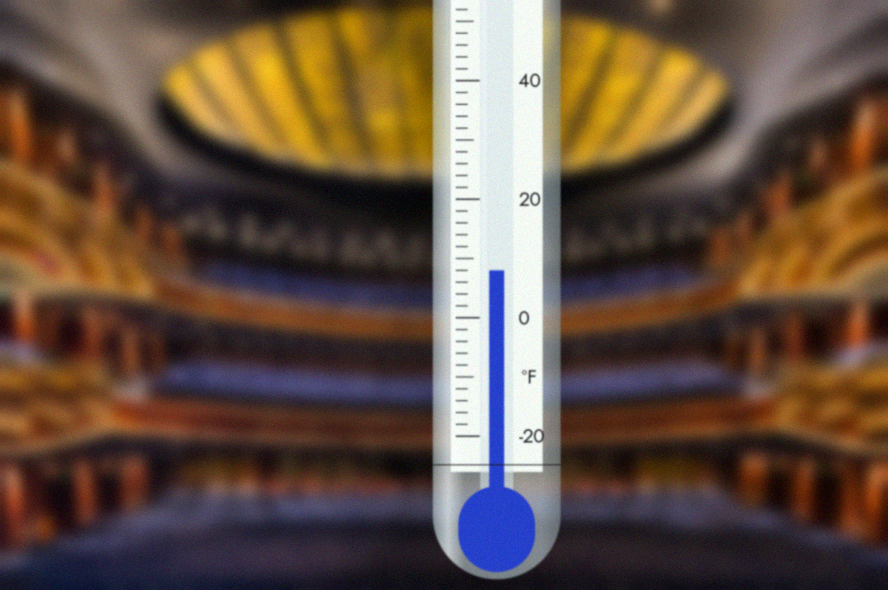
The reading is 8°F
